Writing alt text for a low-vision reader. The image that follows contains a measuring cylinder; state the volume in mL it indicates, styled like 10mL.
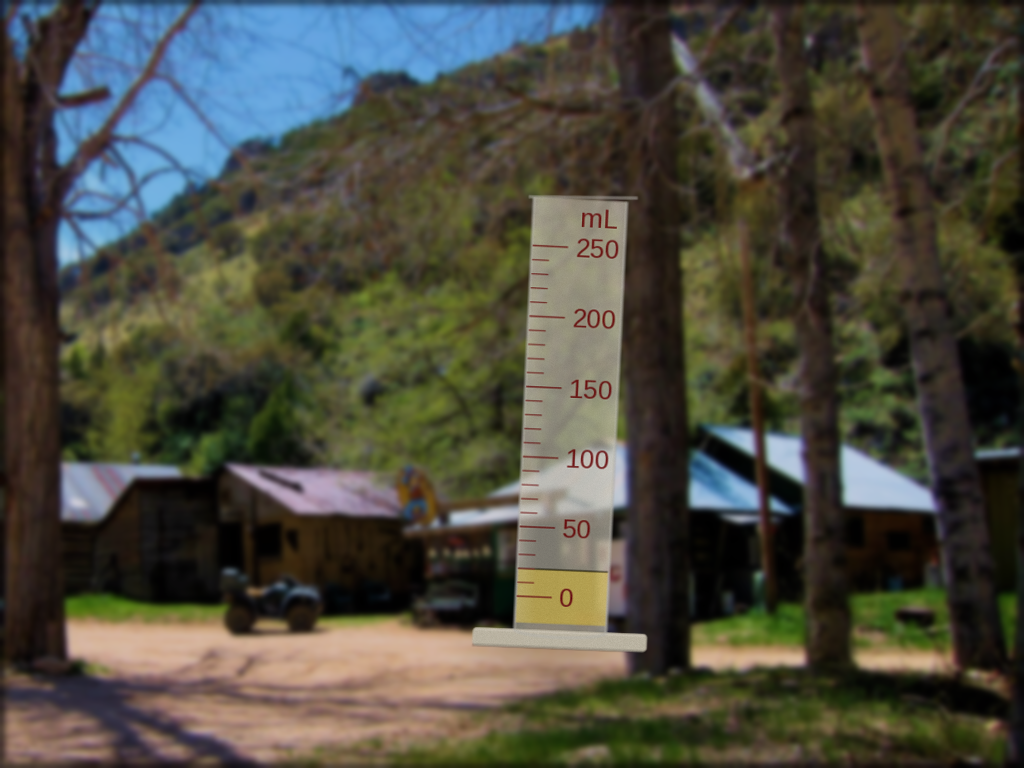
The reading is 20mL
